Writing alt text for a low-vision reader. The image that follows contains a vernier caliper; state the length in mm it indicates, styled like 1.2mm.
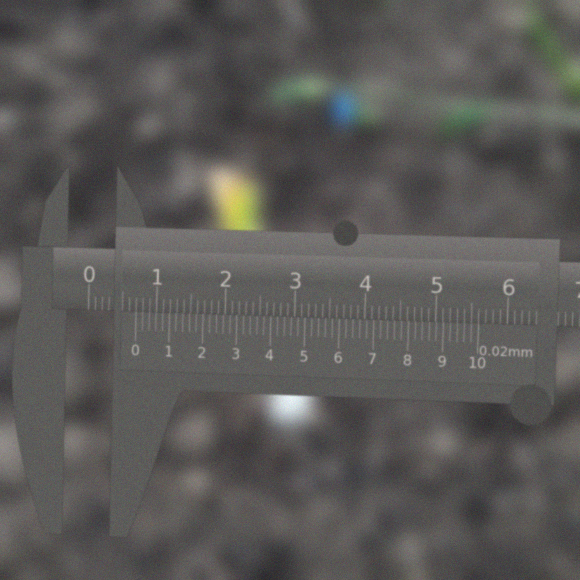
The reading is 7.0mm
